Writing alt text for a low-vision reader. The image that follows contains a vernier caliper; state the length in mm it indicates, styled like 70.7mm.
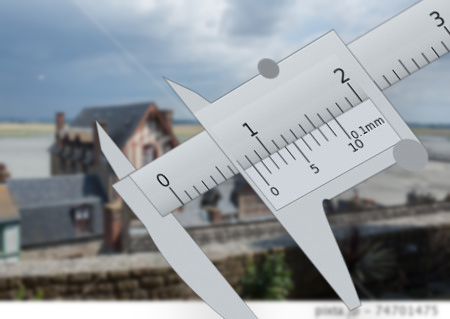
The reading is 8.0mm
